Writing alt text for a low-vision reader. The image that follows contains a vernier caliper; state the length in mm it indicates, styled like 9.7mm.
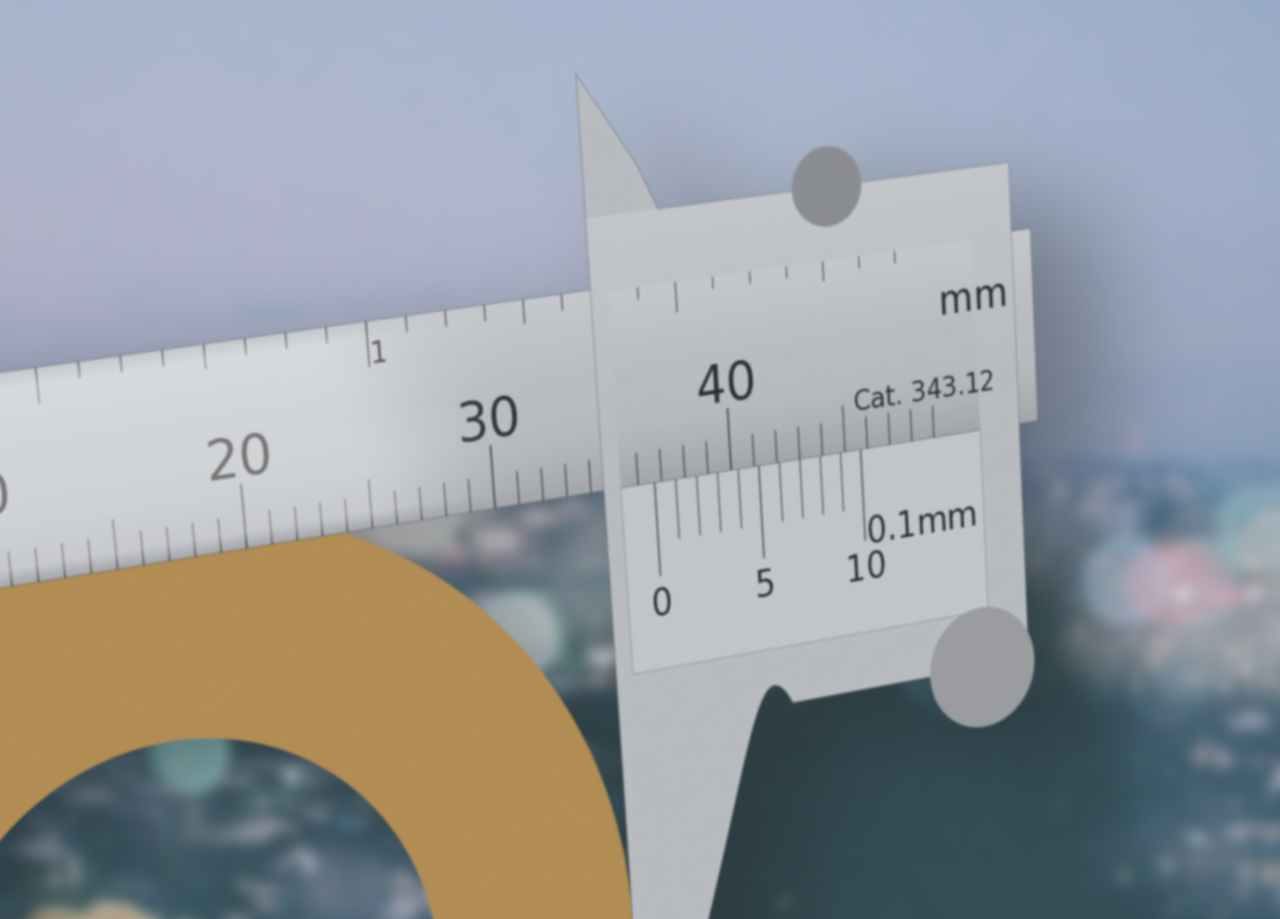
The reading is 36.7mm
